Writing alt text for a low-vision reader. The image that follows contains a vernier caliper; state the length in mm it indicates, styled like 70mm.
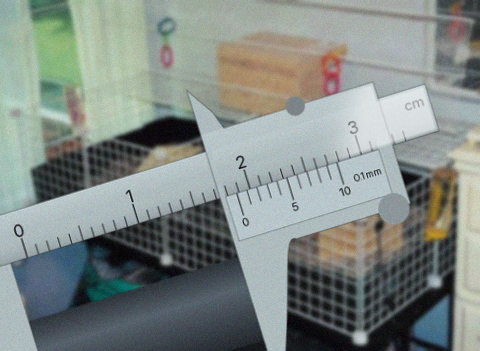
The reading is 18.8mm
